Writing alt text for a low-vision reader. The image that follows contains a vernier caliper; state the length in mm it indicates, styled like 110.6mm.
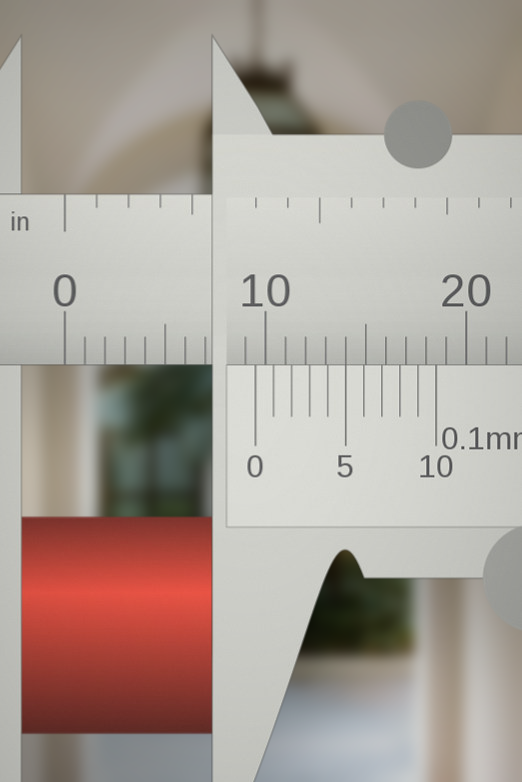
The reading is 9.5mm
